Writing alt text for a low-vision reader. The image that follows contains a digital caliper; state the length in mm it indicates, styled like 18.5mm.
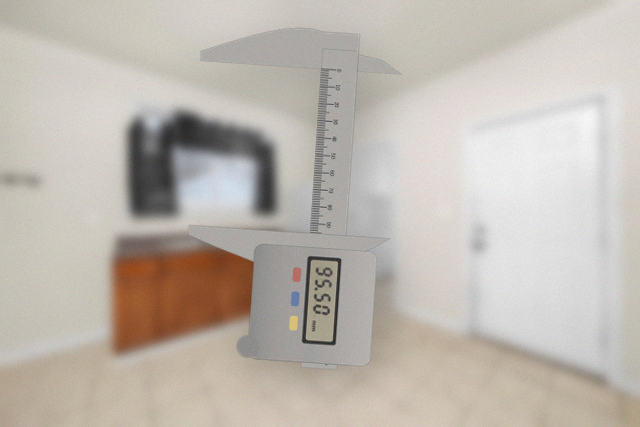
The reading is 95.50mm
